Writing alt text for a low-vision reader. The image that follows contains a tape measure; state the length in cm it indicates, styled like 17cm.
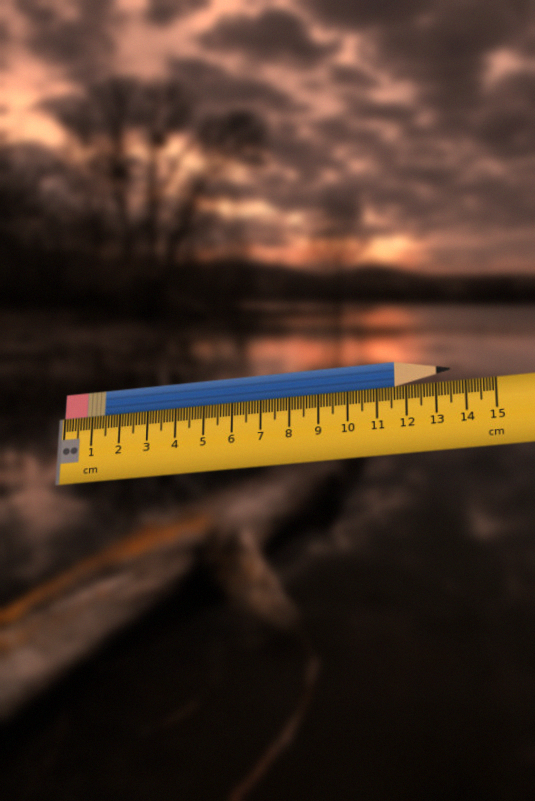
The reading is 13.5cm
